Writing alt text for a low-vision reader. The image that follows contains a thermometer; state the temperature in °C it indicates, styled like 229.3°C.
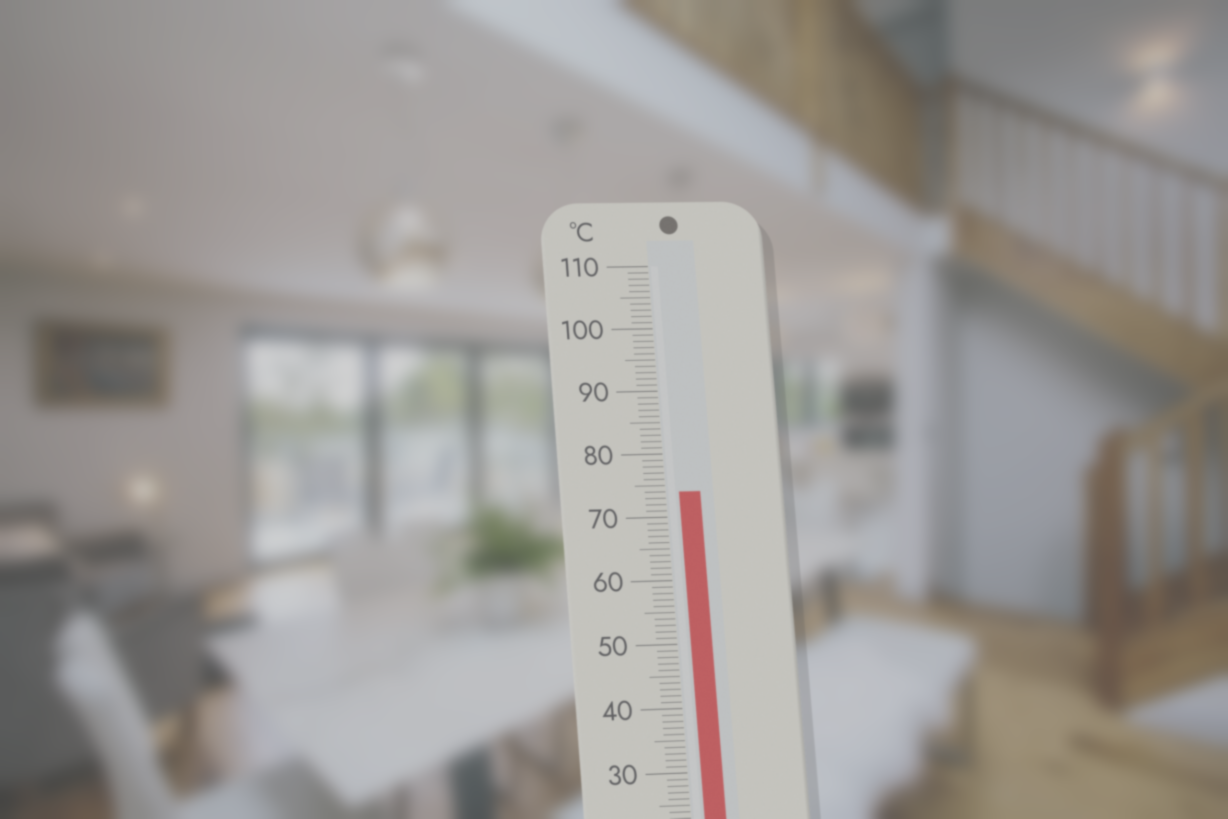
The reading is 74°C
